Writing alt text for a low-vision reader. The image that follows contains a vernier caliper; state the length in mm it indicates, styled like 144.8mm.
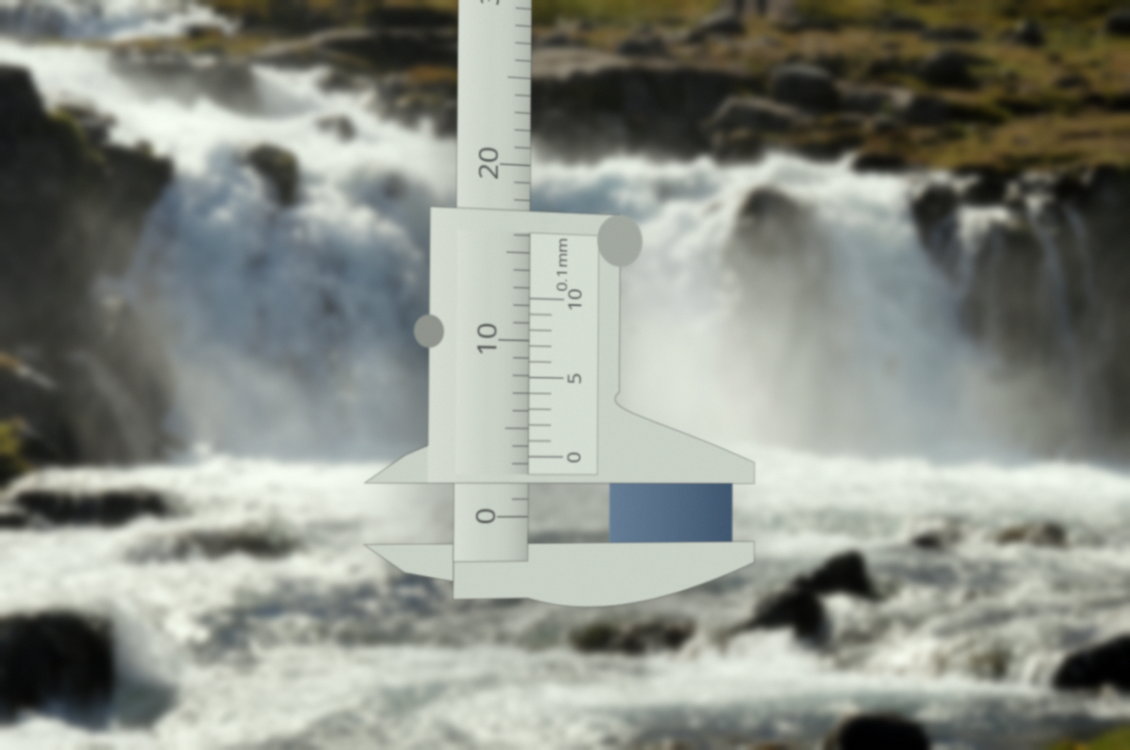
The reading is 3.4mm
